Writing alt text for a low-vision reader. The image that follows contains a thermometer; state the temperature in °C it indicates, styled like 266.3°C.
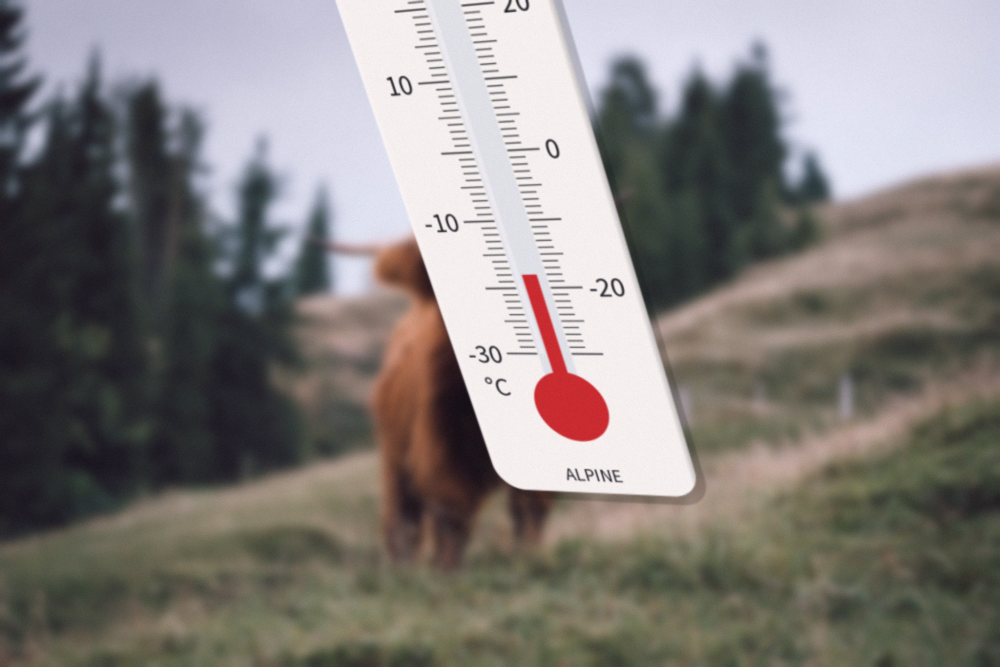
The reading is -18°C
